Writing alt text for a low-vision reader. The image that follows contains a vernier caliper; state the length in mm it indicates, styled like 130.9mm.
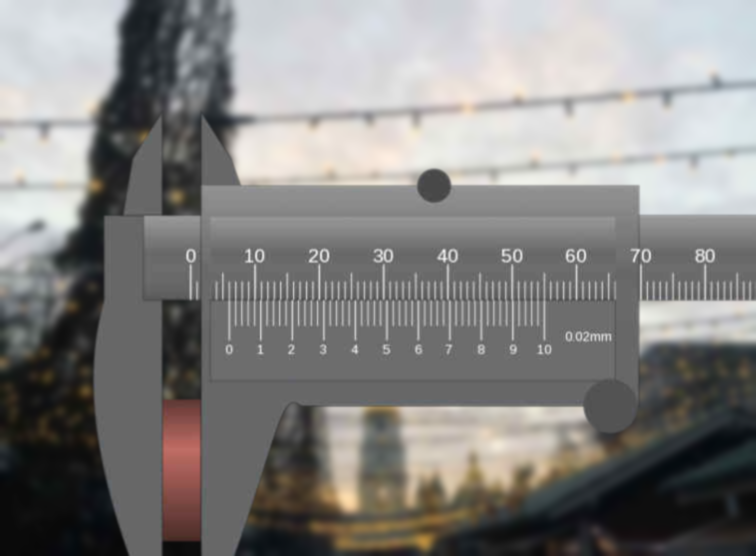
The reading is 6.0mm
